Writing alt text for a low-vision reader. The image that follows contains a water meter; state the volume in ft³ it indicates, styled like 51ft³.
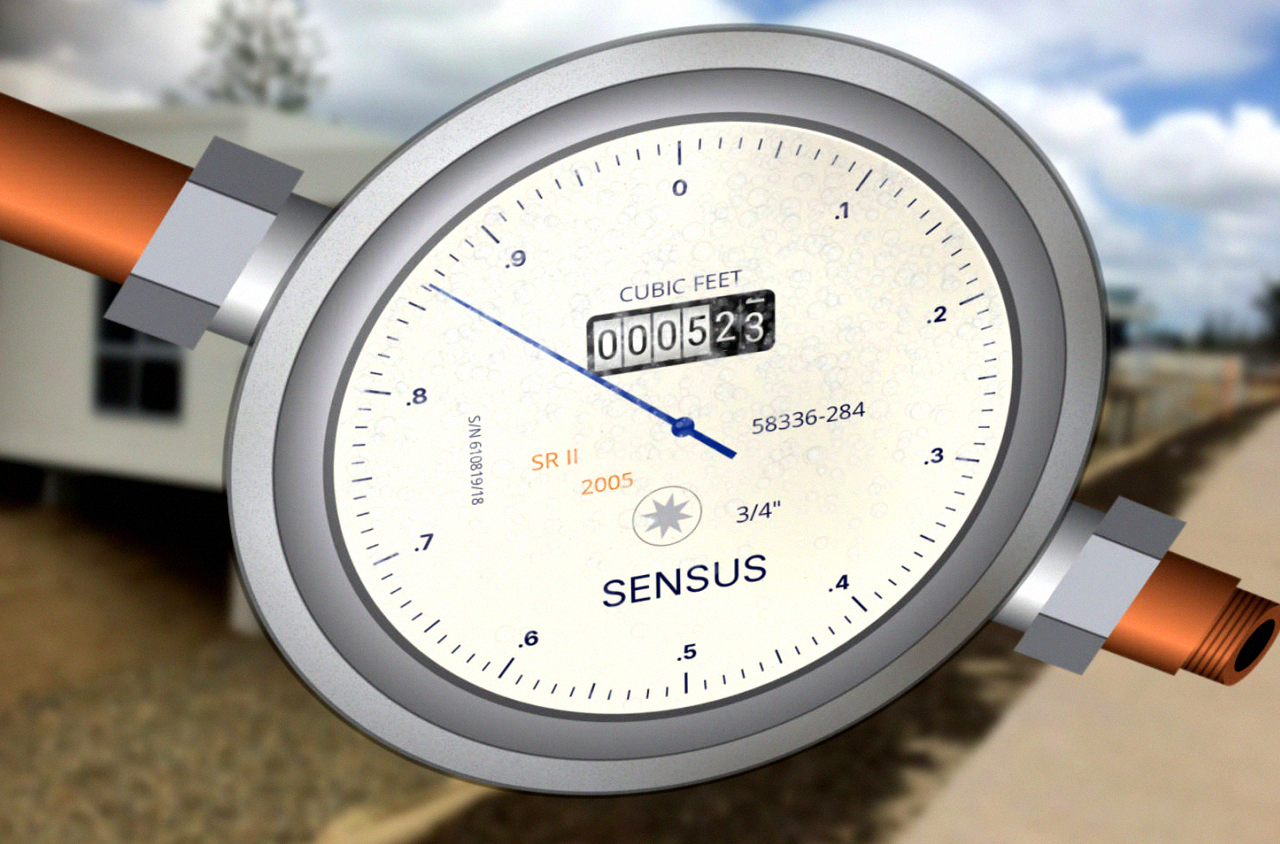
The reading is 522.86ft³
